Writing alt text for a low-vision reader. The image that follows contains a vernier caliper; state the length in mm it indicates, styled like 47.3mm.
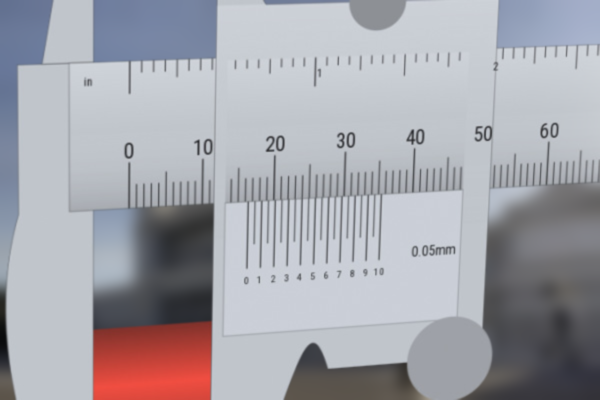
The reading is 16.4mm
